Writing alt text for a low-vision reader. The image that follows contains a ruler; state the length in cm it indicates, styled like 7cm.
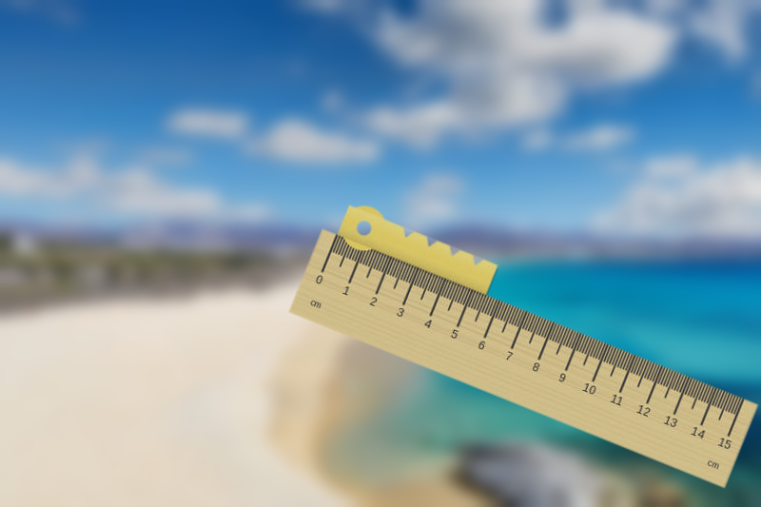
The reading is 5.5cm
